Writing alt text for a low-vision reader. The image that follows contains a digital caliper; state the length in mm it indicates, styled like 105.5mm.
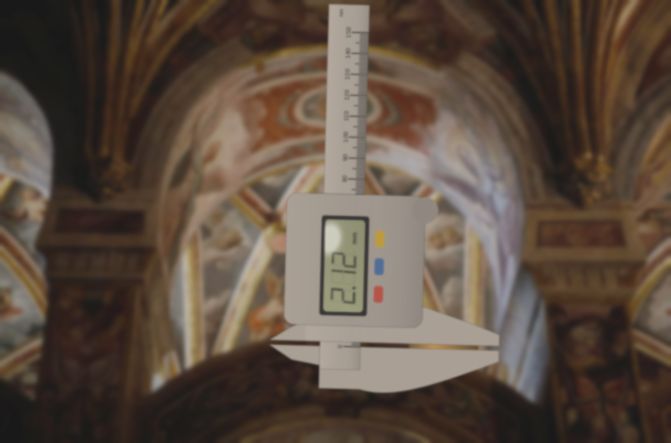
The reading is 2.12mm
